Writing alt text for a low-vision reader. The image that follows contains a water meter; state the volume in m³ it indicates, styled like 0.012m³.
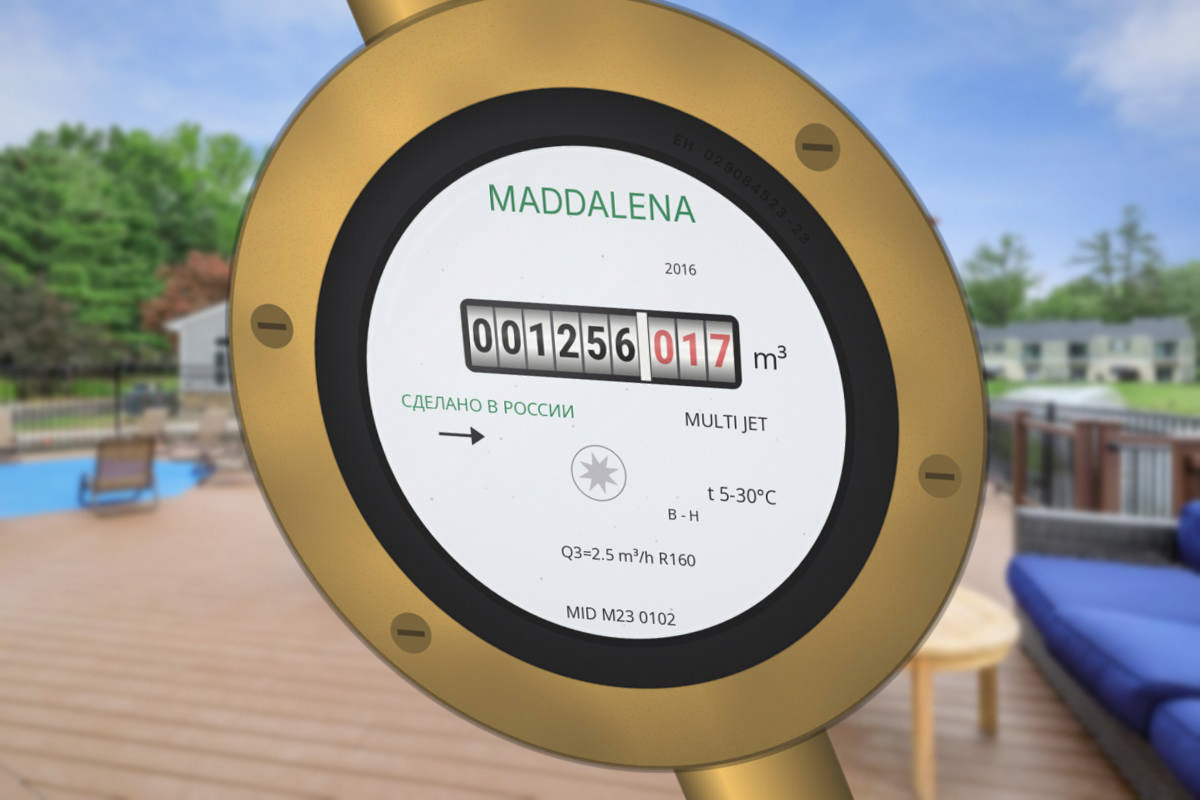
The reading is 1256.017m³
